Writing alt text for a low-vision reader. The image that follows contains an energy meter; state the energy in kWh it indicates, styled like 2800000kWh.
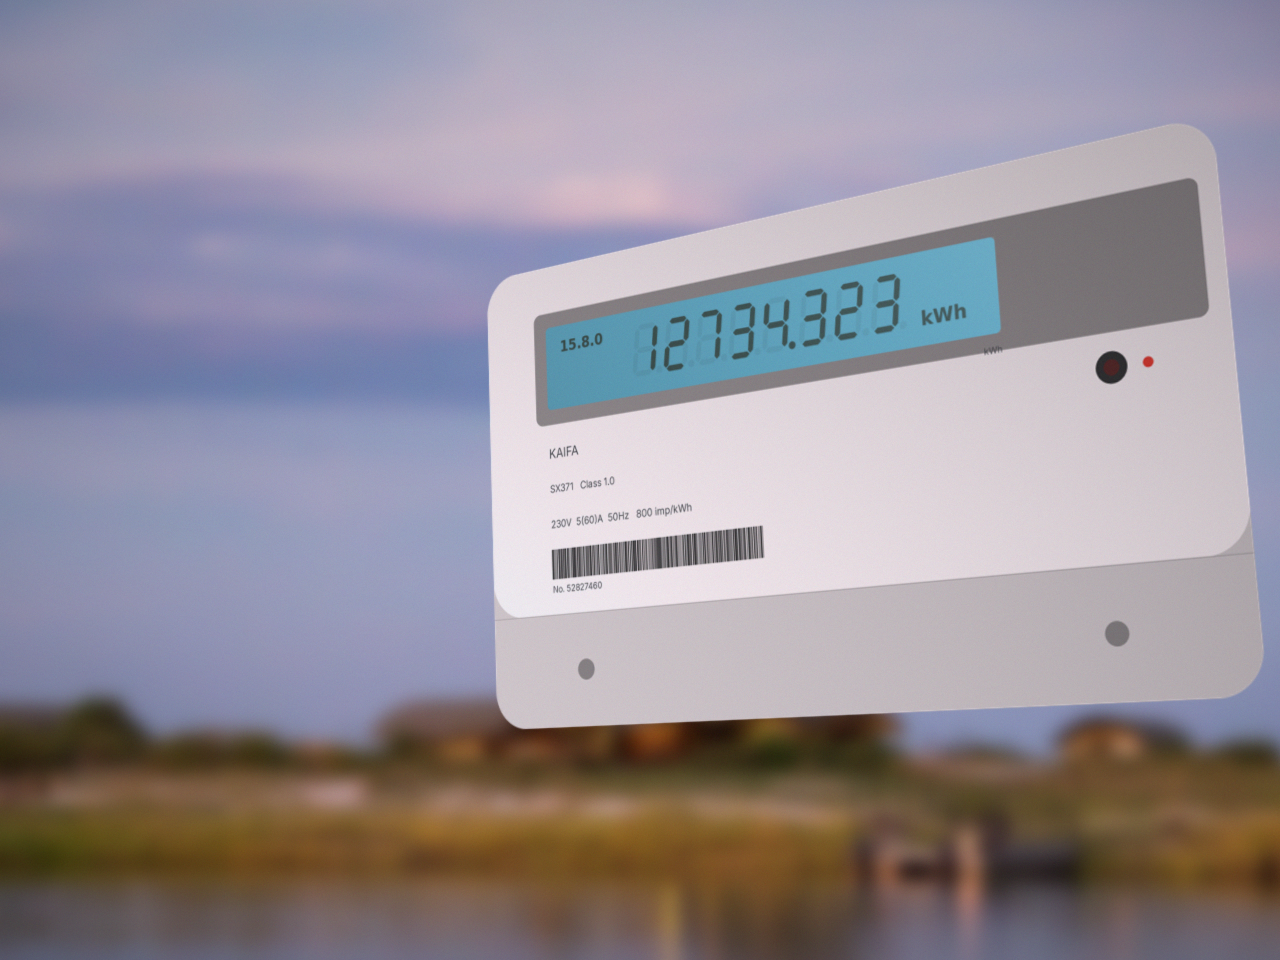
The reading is 12734.323kWh
